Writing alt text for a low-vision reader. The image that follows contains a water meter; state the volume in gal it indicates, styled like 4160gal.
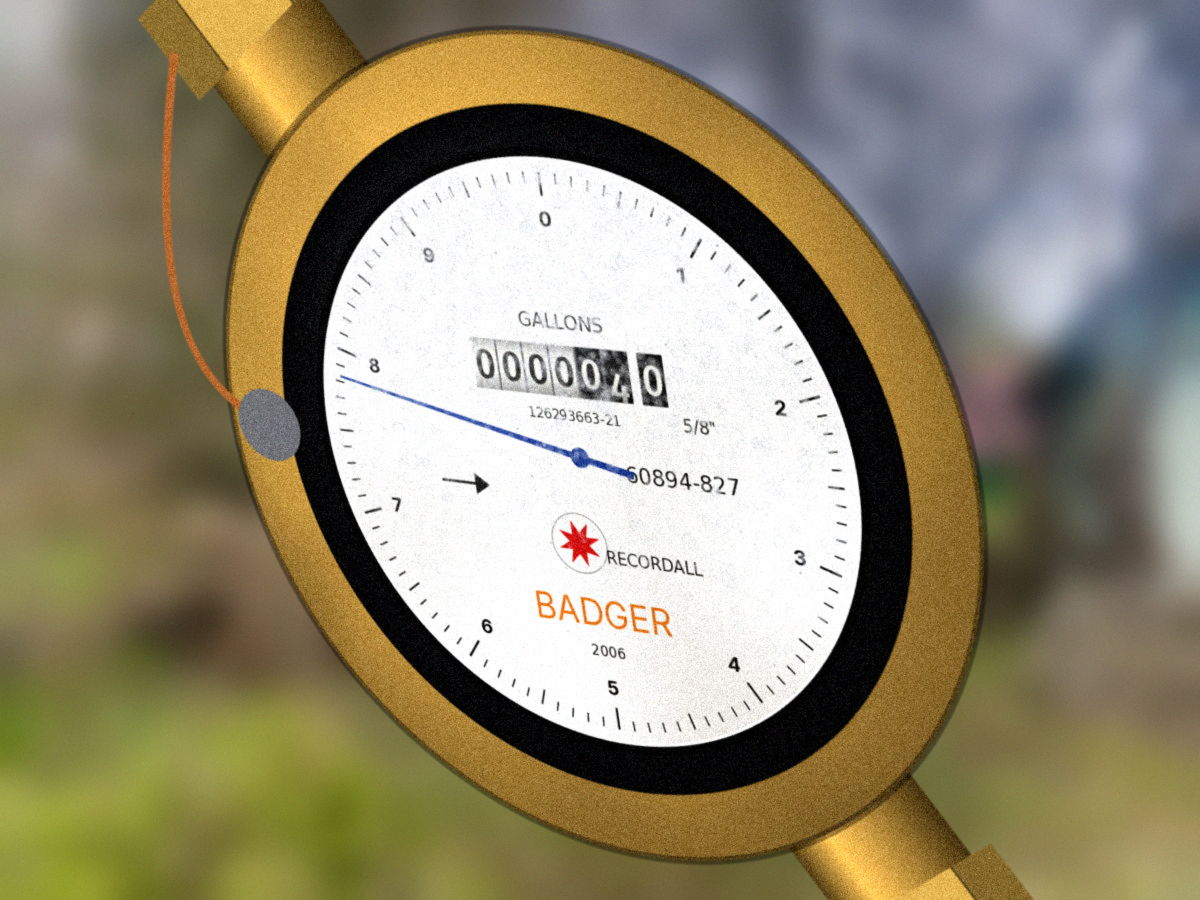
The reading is 37.8gal
